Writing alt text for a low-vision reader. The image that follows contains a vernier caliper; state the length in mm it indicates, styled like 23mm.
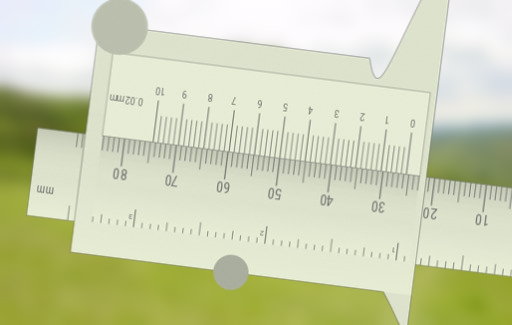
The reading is 25.5mm
